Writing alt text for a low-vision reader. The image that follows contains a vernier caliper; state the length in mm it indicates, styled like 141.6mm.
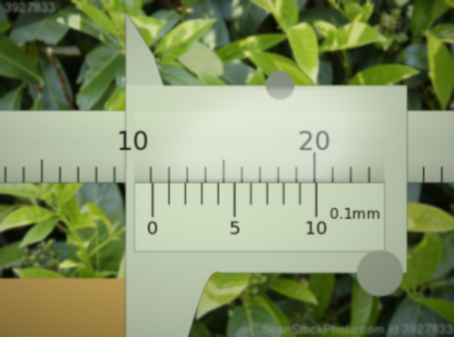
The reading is 11.1mm
